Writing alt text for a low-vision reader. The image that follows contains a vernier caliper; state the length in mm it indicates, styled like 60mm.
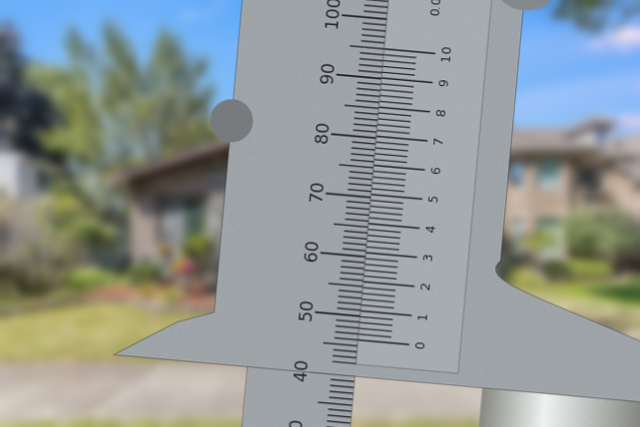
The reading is 46.0mm
